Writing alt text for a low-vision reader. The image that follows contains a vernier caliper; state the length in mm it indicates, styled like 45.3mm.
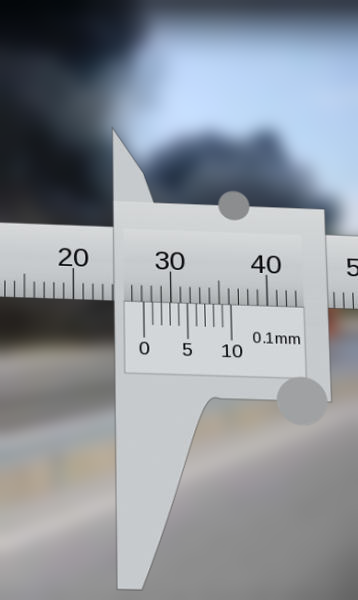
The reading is 27.2mm
